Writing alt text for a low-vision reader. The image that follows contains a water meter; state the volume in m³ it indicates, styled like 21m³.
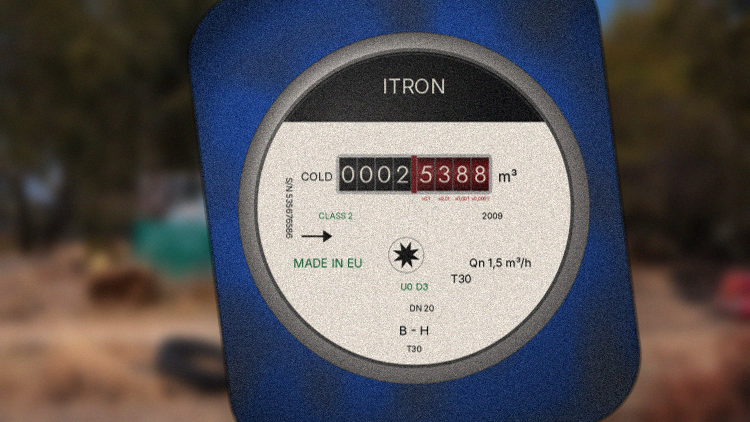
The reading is 2.5388m³
